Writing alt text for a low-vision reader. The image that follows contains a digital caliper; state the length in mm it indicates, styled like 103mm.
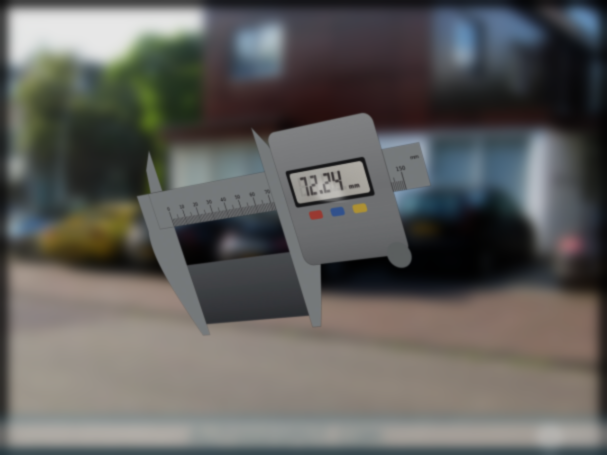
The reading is 72.24mm
